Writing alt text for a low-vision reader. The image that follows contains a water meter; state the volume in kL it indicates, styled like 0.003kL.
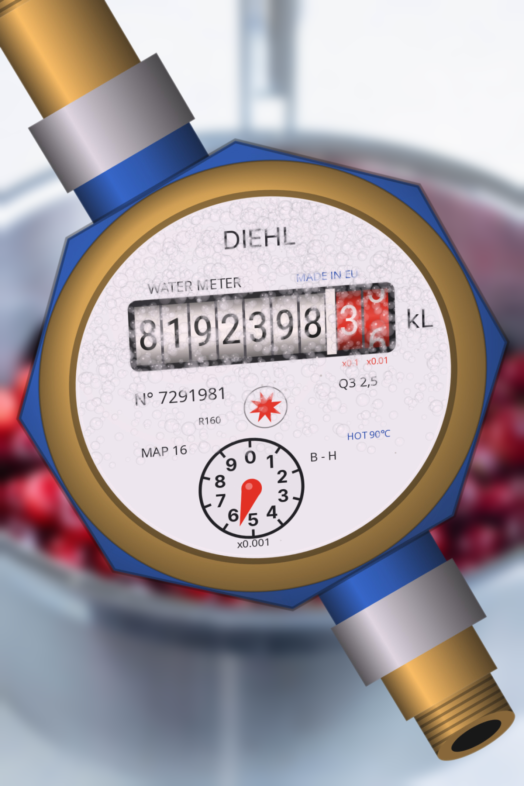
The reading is 8192398.355kL
